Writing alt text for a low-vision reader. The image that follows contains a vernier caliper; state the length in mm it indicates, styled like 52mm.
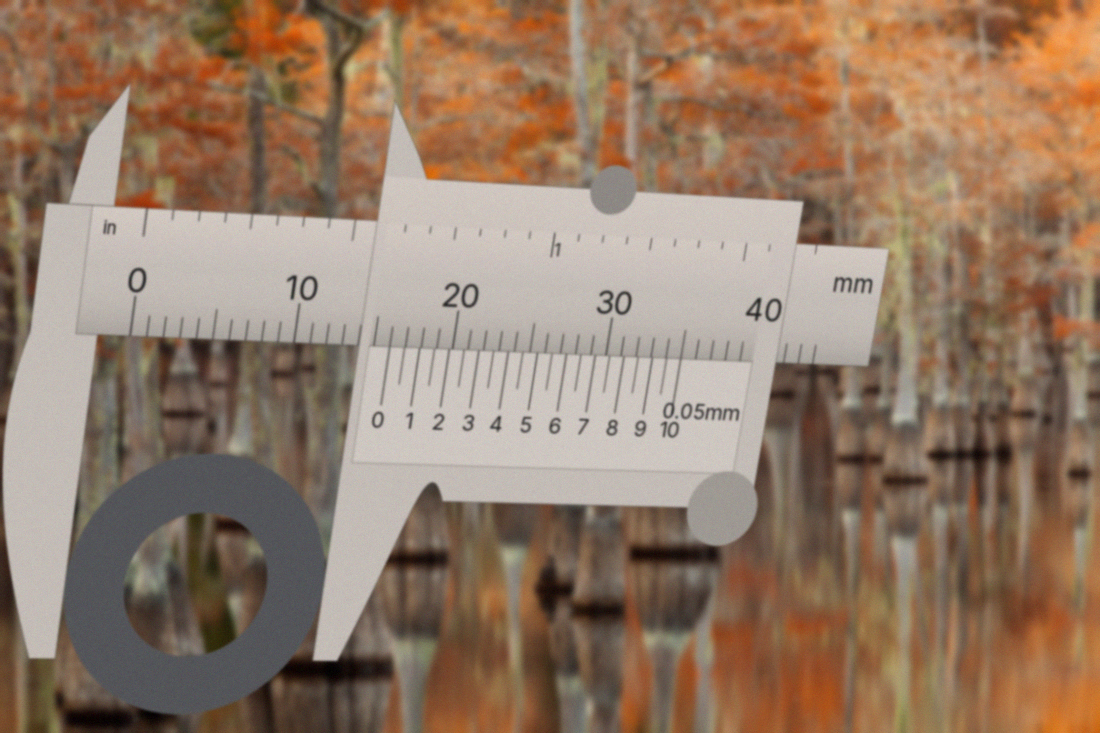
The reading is 16.0mm
